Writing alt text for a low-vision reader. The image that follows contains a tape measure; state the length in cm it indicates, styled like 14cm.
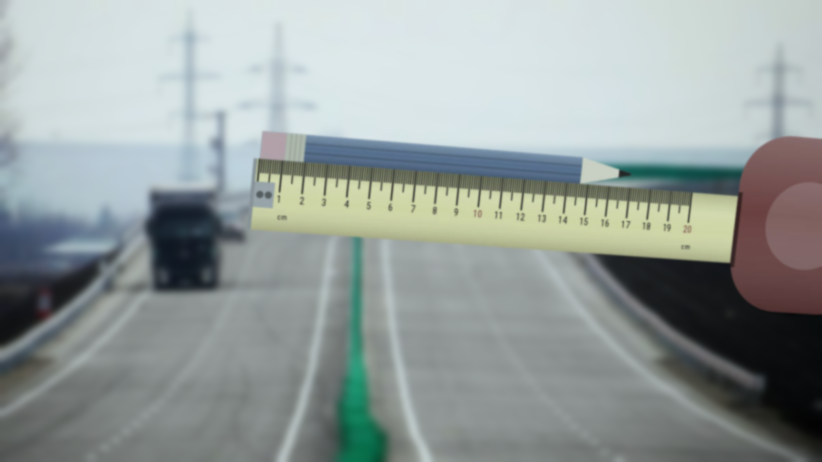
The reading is 17cm
